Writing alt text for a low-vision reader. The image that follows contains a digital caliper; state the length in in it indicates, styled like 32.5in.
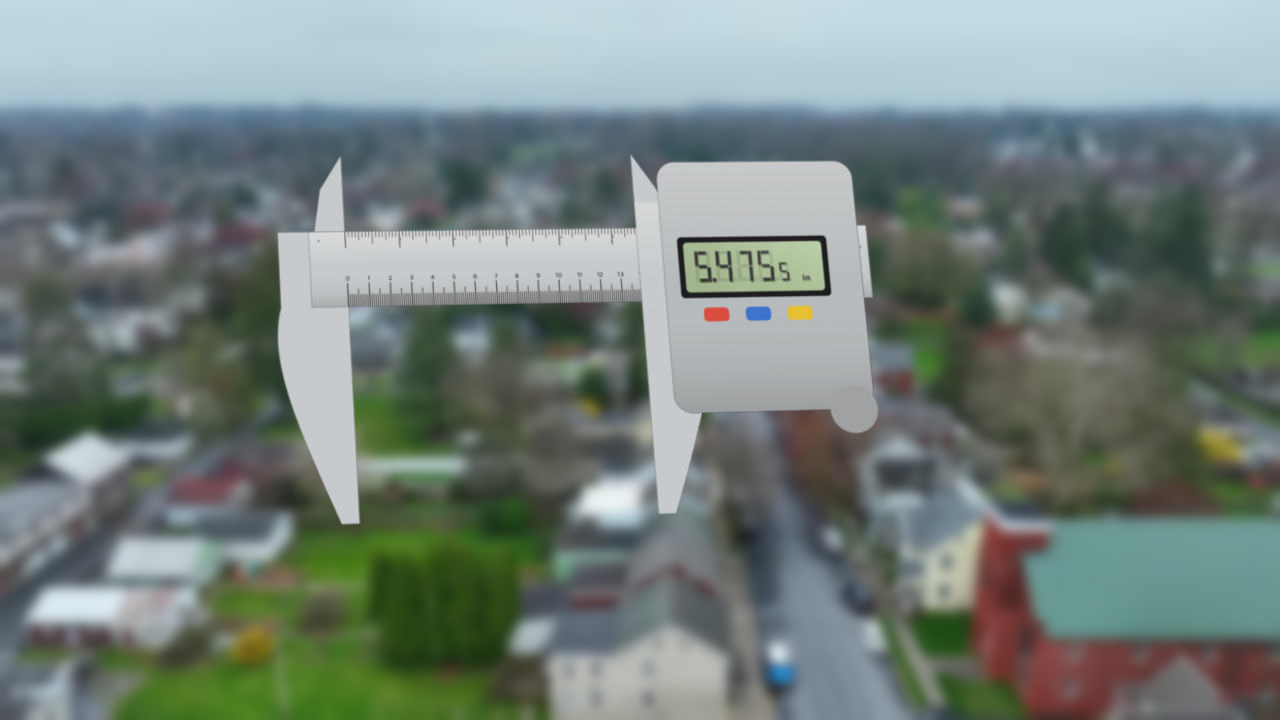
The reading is 5.4755in
